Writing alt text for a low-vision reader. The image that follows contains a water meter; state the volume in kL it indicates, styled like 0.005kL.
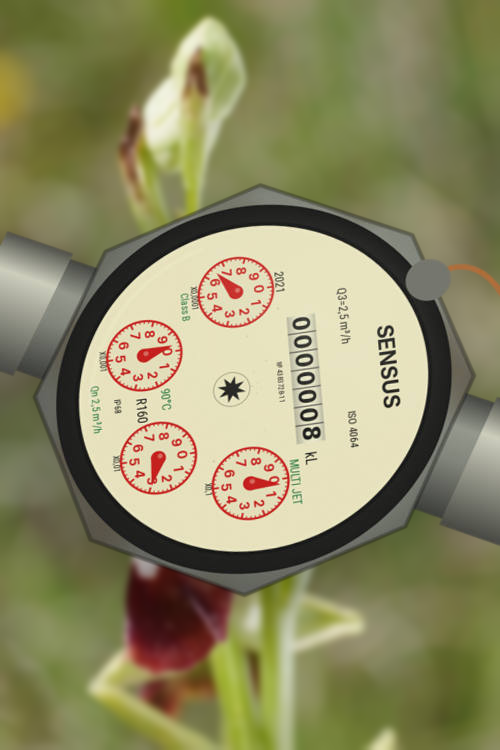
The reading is 8.0296kL
